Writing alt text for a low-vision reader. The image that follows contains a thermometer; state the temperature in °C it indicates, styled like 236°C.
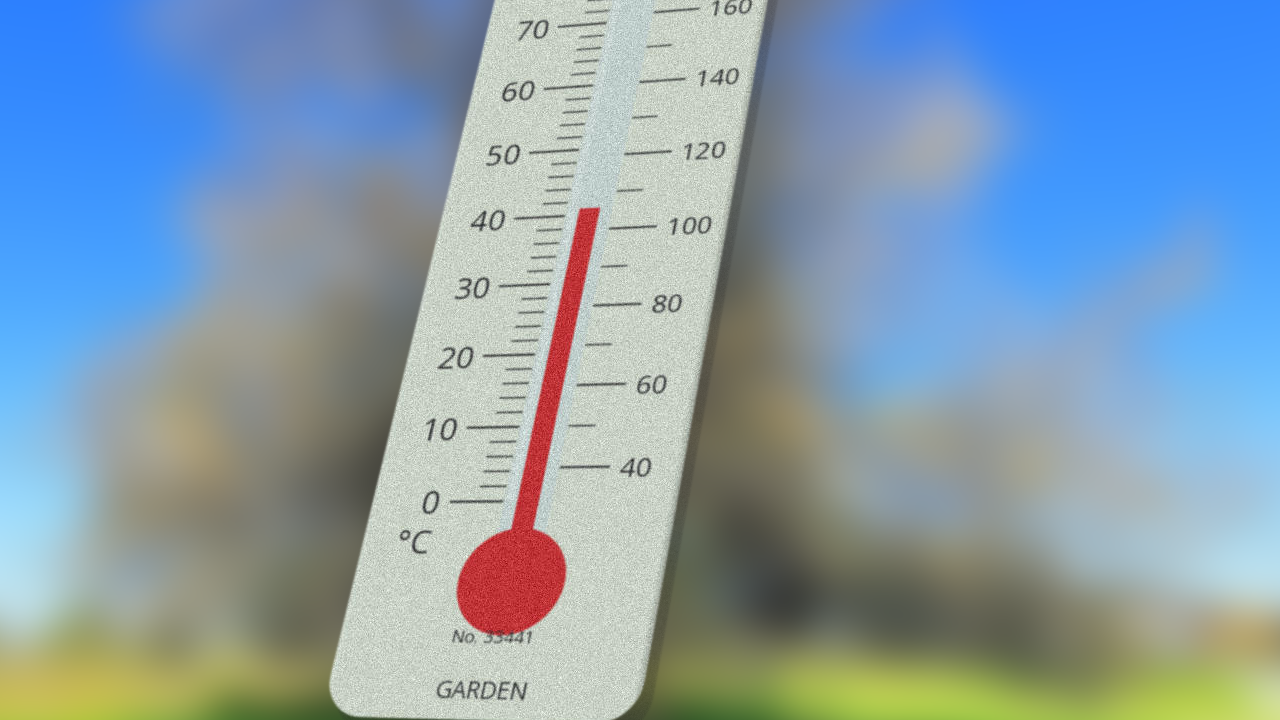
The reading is 41°C
